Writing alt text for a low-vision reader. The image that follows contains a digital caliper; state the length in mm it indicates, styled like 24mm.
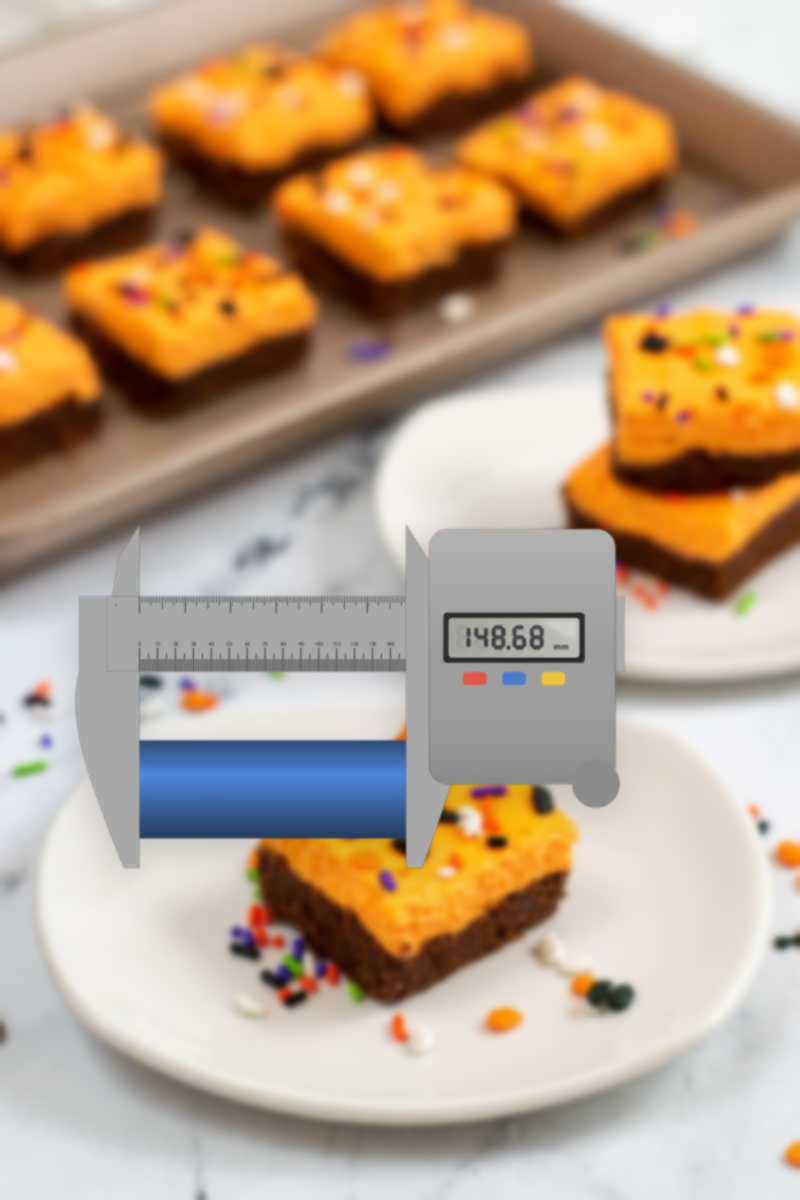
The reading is 148.68mm
